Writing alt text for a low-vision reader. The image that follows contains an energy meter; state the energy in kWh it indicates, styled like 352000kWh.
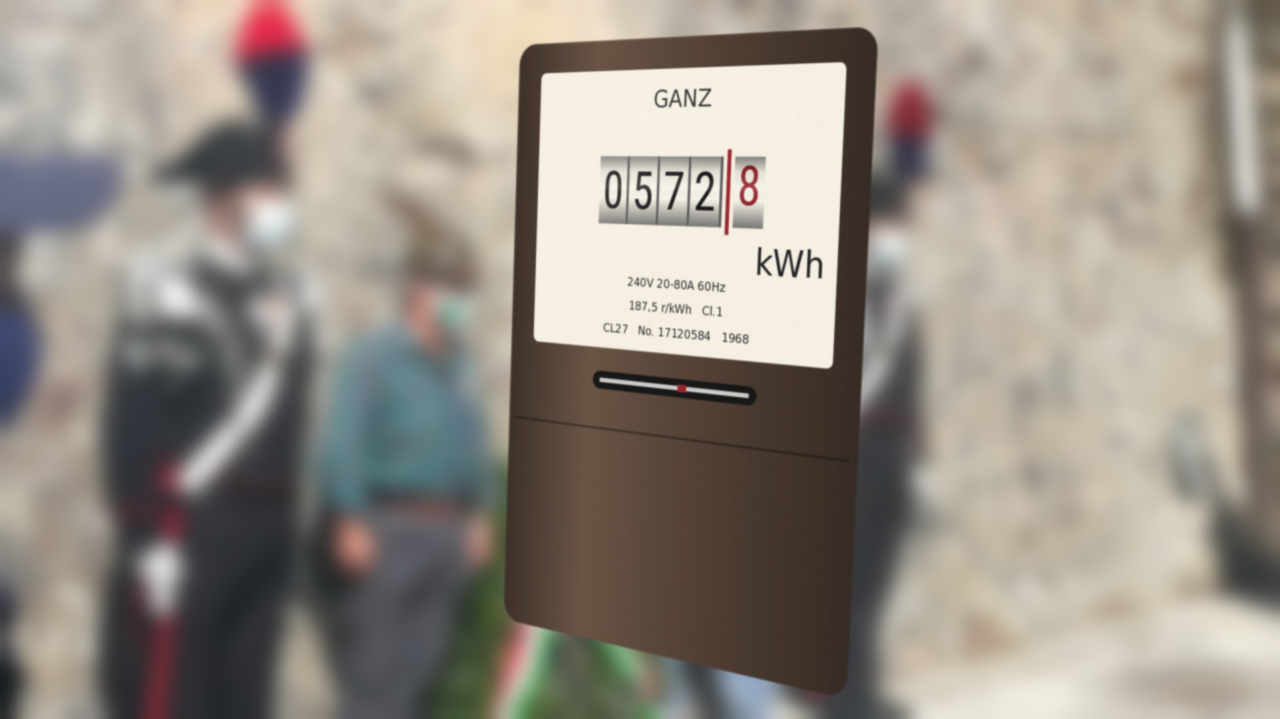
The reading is 572.8kWh
